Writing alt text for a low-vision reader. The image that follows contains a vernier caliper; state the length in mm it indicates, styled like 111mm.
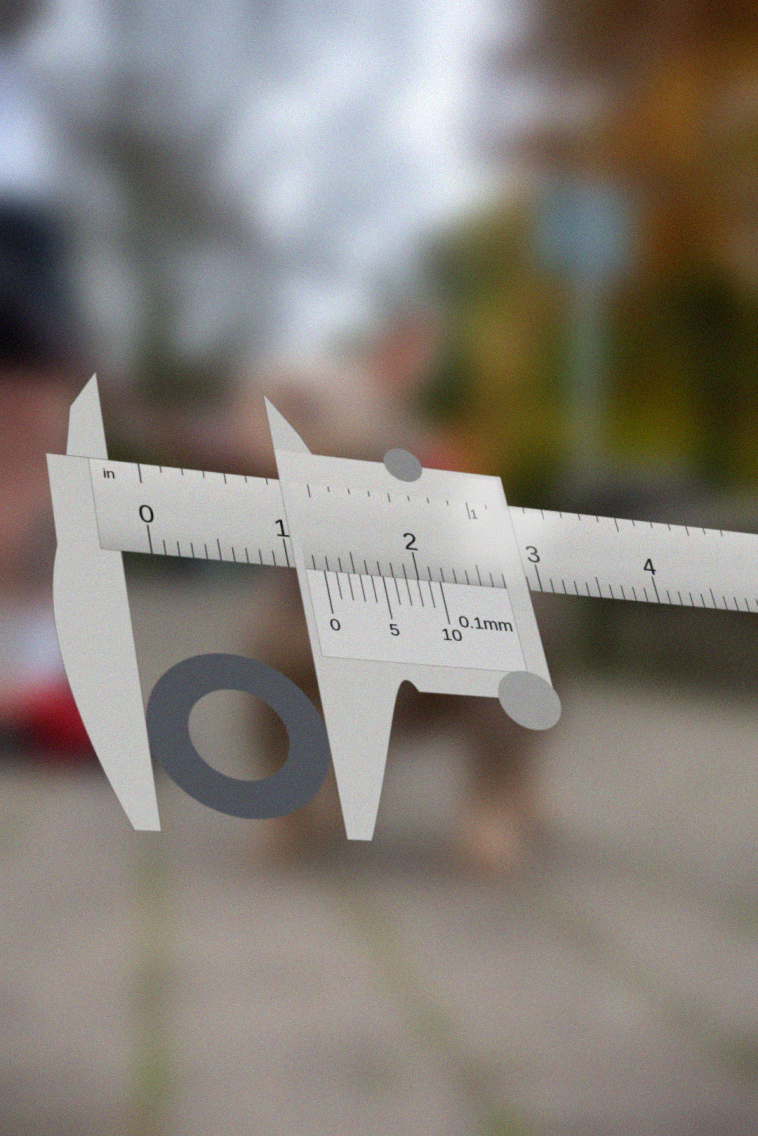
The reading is 12.7mm
